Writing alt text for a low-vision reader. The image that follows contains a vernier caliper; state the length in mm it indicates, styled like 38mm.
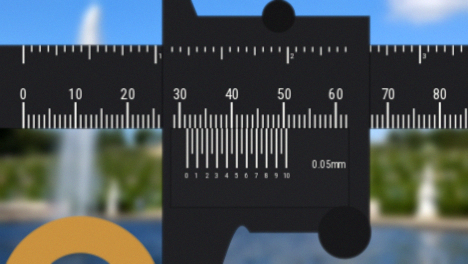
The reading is 31.5mm
